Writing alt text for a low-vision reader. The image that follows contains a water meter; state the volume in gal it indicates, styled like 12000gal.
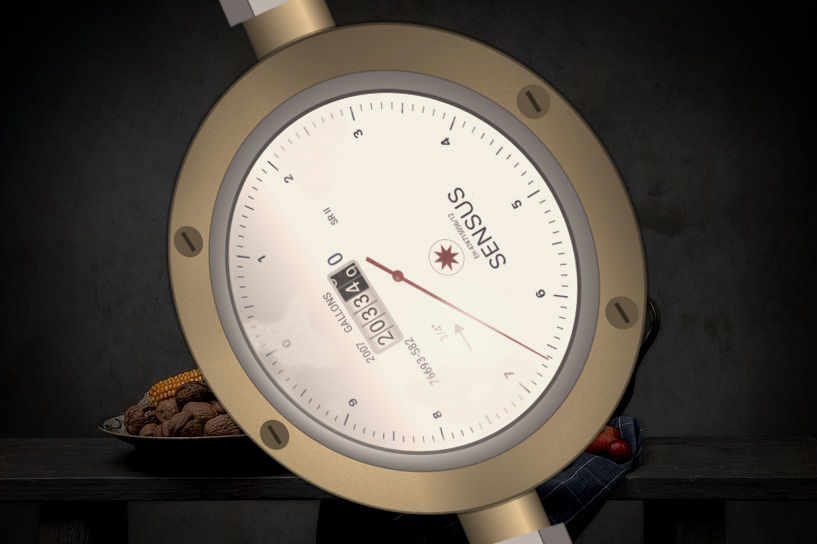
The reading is 2033486.6gal
